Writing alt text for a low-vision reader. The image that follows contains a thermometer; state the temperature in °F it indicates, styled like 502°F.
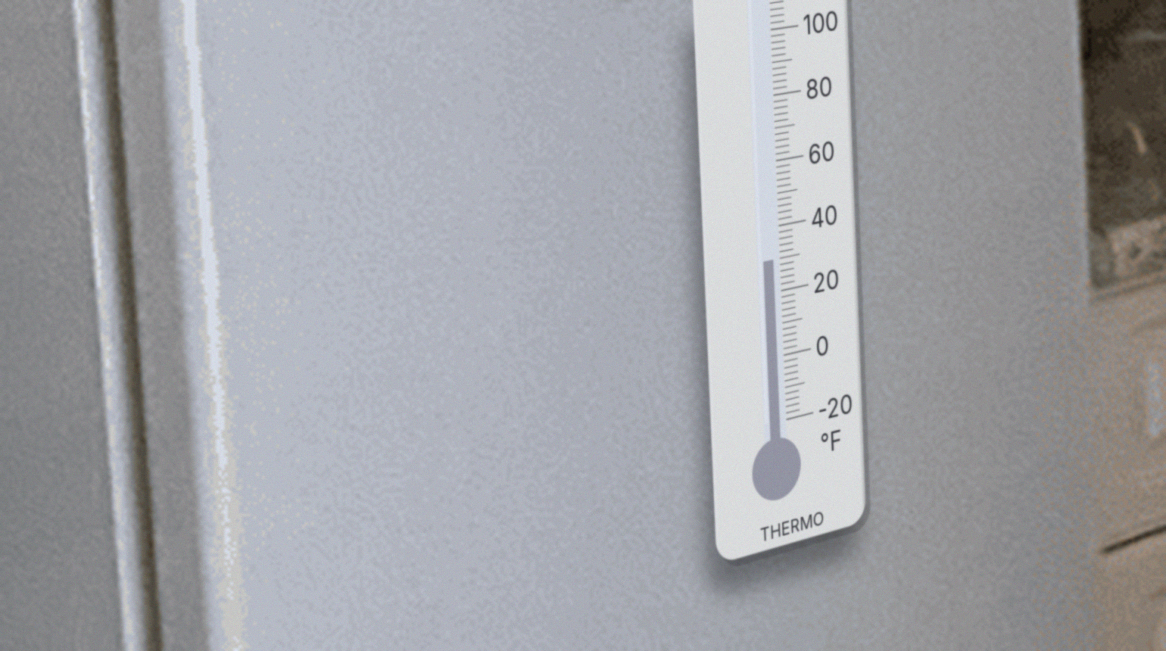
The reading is 30°F
